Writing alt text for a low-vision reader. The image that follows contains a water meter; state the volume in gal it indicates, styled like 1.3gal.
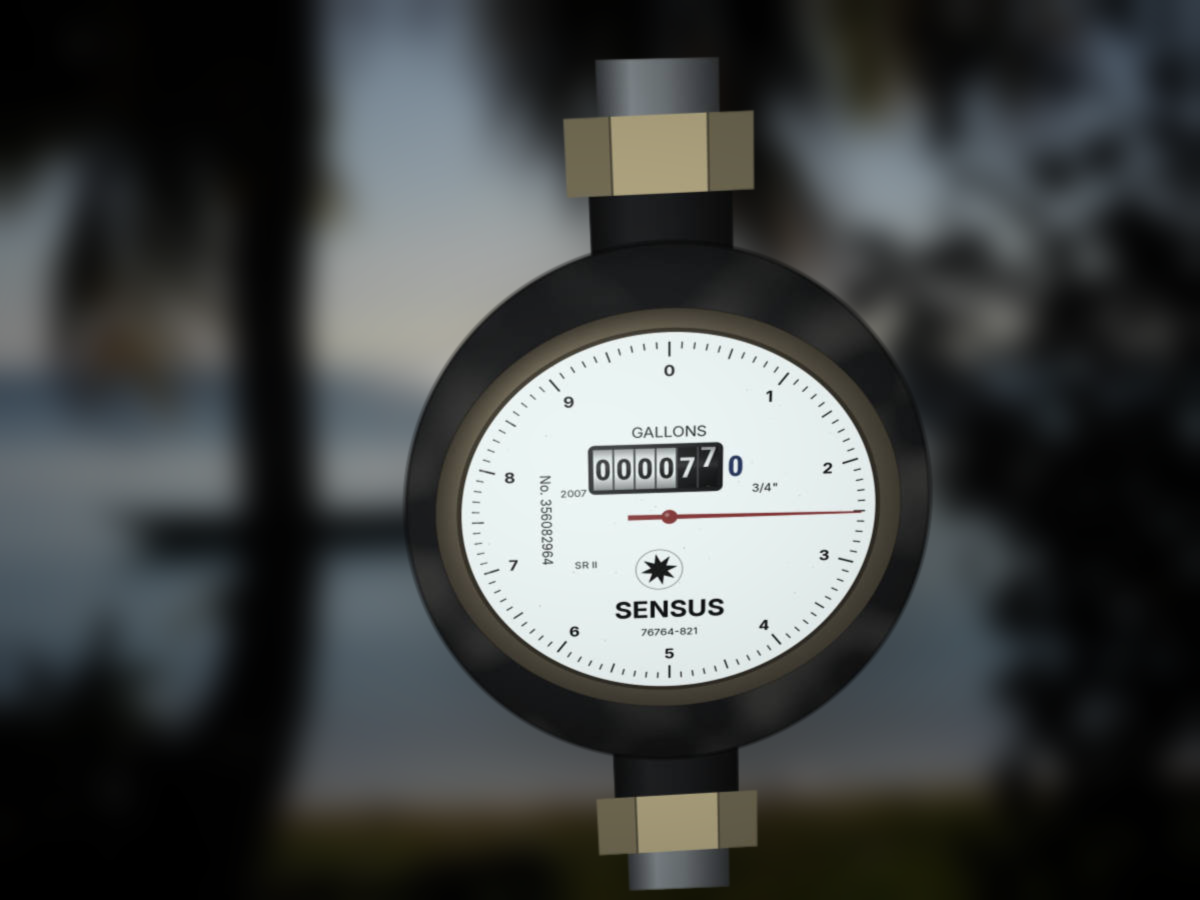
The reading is 772.5gal
